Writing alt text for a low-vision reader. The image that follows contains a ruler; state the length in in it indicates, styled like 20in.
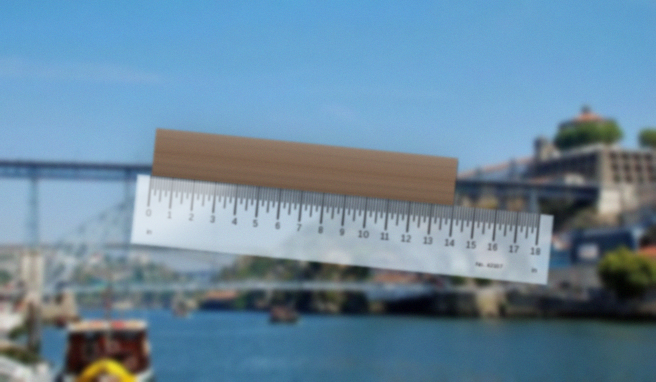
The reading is 14in
